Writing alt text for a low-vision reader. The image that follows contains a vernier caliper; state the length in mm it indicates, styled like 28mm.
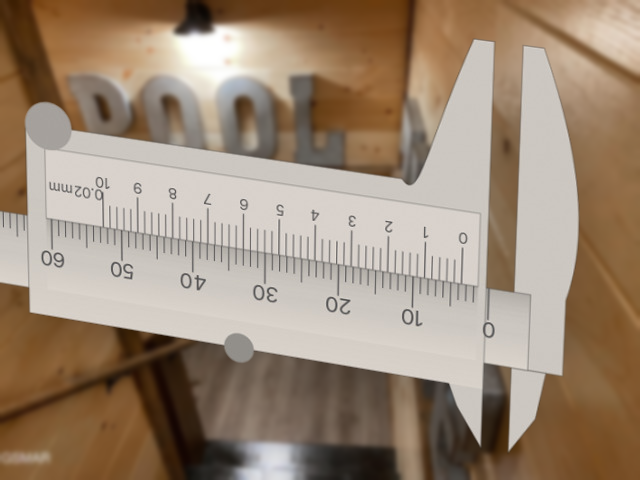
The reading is 3.6mm
